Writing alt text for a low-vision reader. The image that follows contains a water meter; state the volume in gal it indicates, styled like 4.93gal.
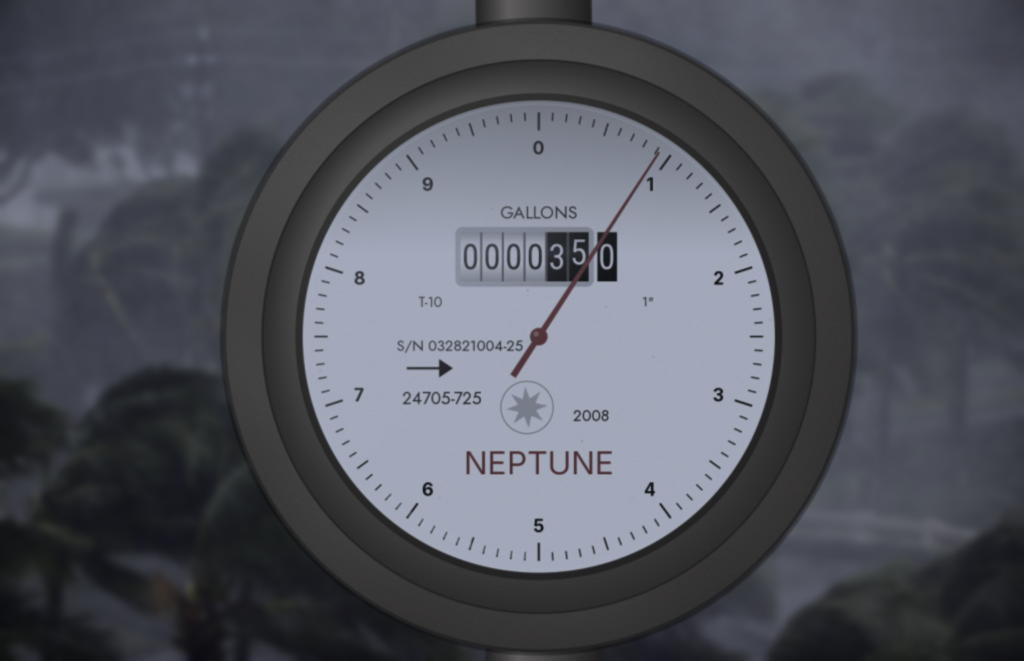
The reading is 350.9gal
